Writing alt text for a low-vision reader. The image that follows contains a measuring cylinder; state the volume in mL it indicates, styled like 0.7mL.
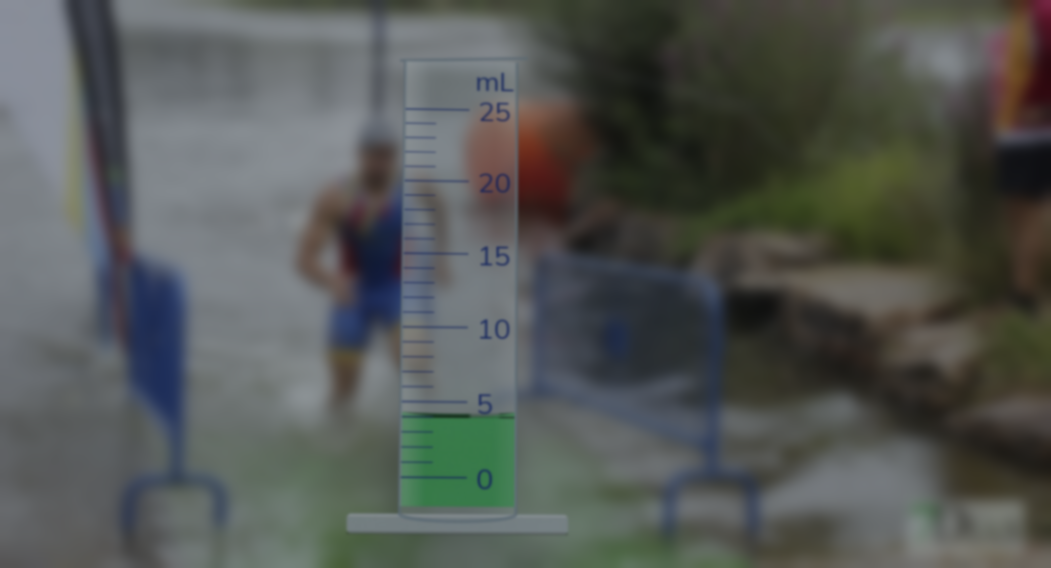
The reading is 4mL
